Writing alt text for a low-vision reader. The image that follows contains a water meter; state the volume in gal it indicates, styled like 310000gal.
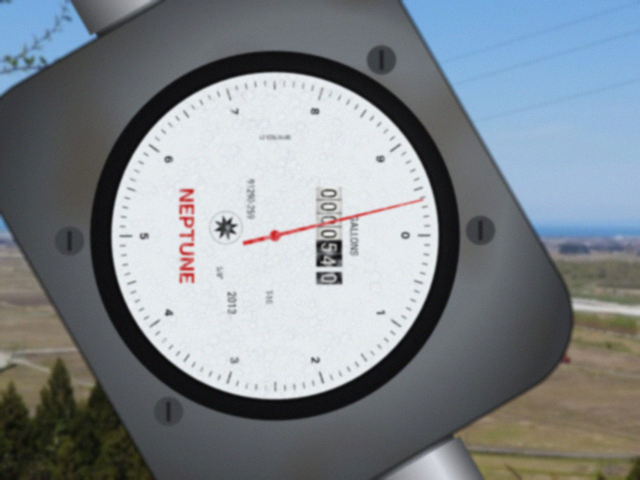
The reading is 539.6gal
